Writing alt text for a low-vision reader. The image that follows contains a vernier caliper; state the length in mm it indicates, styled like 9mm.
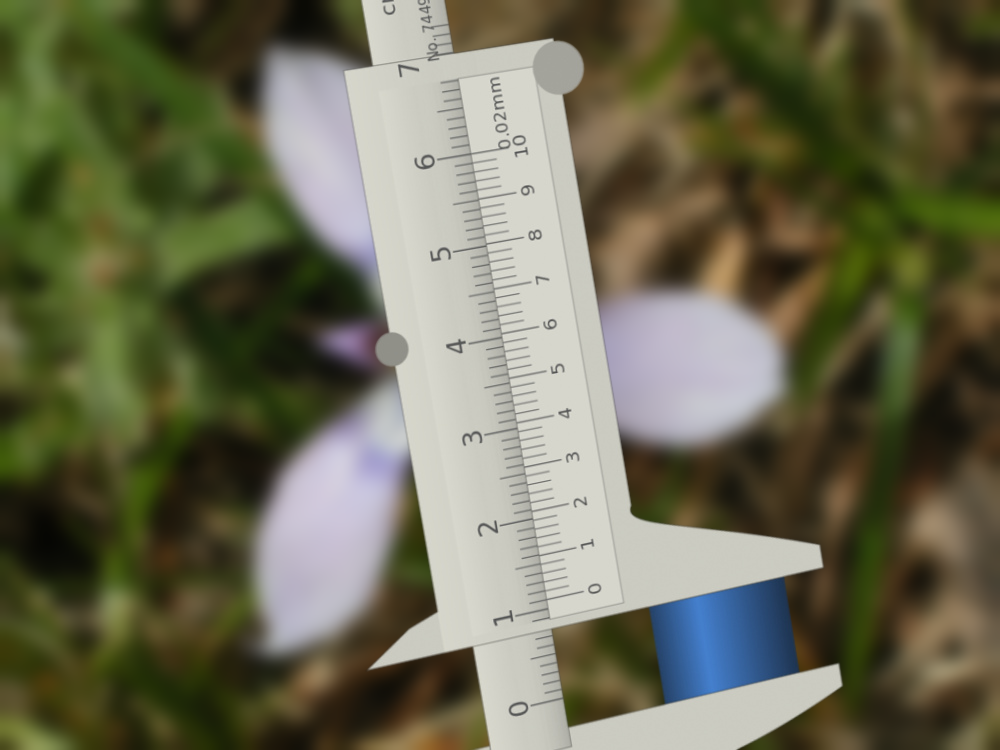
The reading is 11.0mm
